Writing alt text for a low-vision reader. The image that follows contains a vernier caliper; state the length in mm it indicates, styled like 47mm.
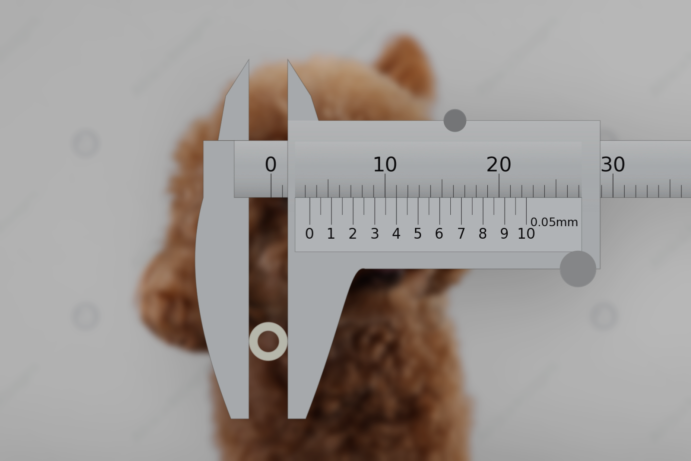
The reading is 3.4mm
